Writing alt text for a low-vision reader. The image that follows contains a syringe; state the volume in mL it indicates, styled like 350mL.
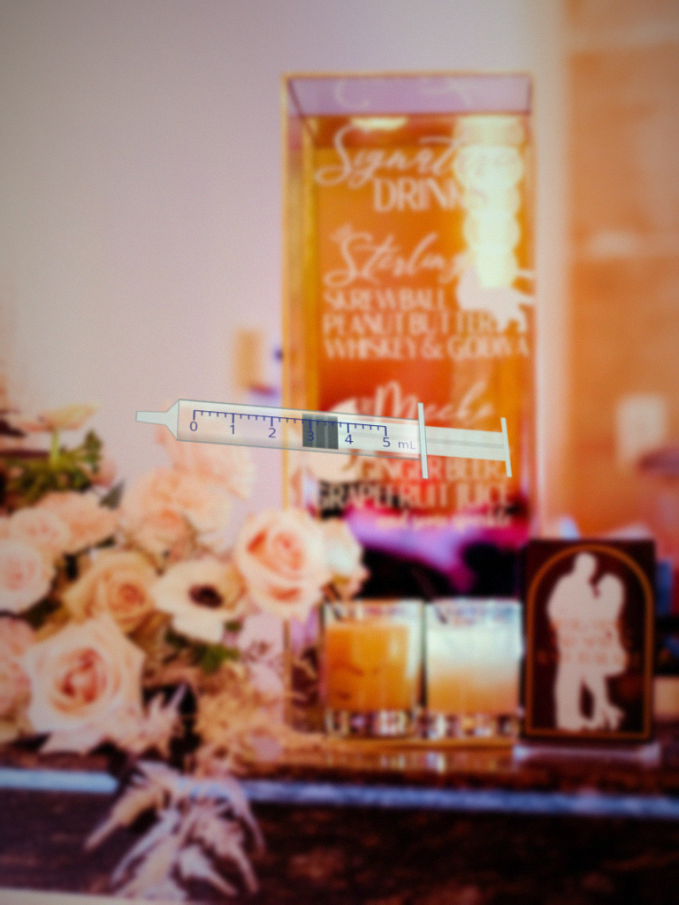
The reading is 2.8mL
